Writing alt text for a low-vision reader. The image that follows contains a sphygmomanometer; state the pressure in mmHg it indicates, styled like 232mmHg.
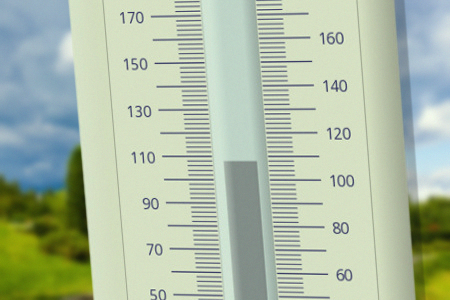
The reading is 108mmHg
